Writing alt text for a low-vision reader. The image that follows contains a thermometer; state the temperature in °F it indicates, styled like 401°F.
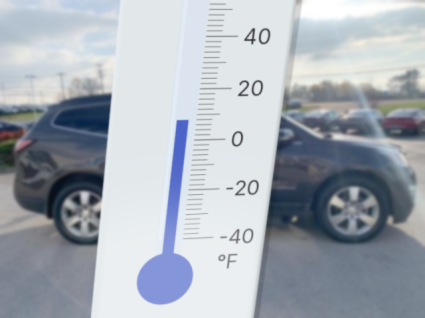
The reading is 8°F
